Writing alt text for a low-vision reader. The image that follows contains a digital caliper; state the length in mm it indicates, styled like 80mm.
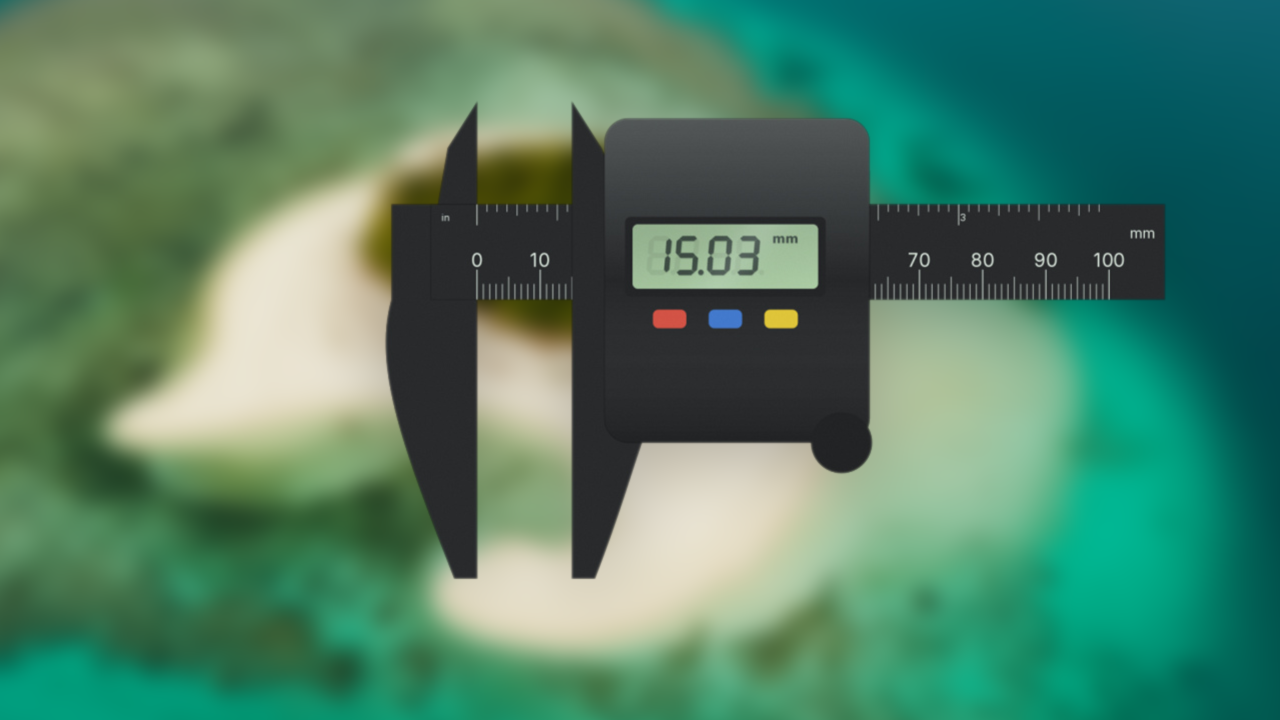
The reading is 15.03mm
